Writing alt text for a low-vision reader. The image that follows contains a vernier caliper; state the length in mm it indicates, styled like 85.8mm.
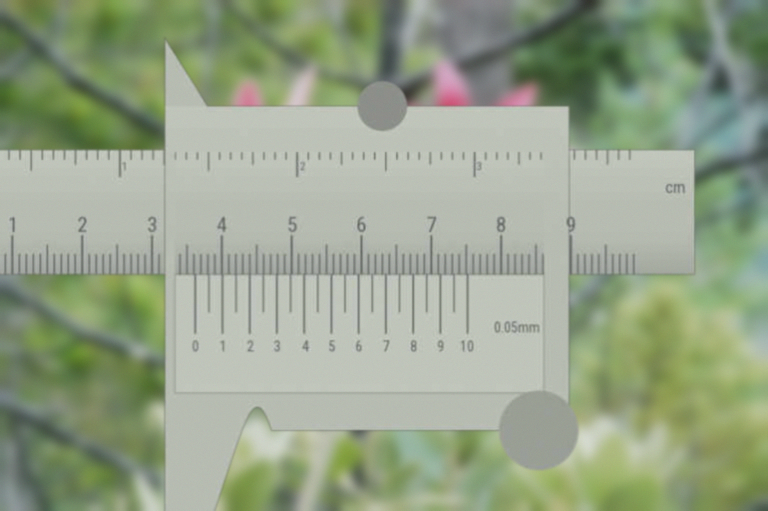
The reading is 36.2mm
